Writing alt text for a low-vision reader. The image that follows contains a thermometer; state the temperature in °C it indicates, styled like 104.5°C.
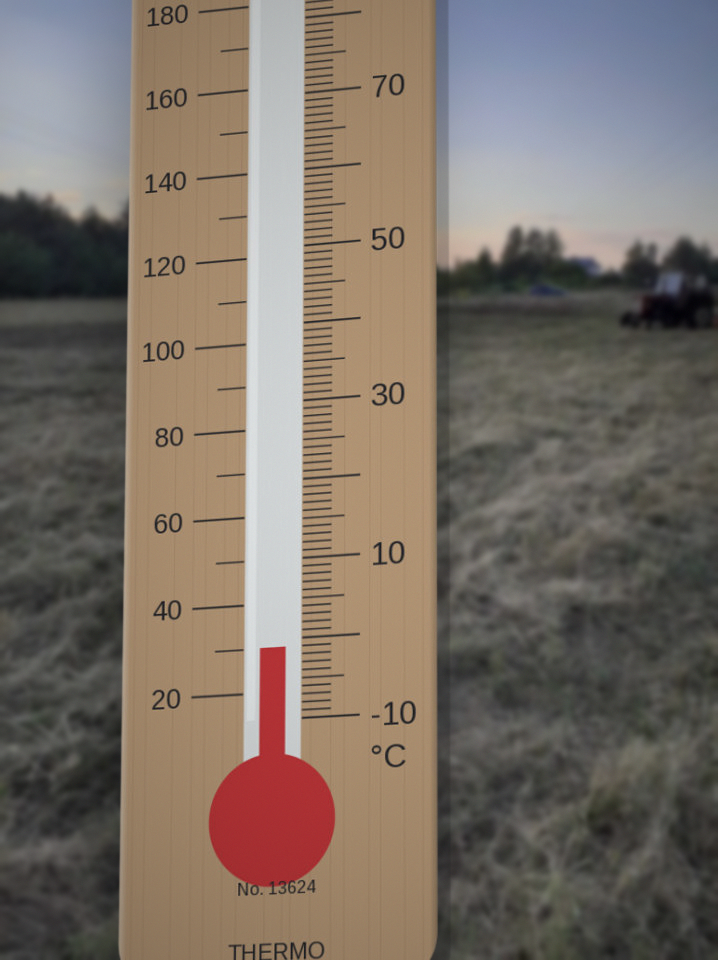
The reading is -1°C
